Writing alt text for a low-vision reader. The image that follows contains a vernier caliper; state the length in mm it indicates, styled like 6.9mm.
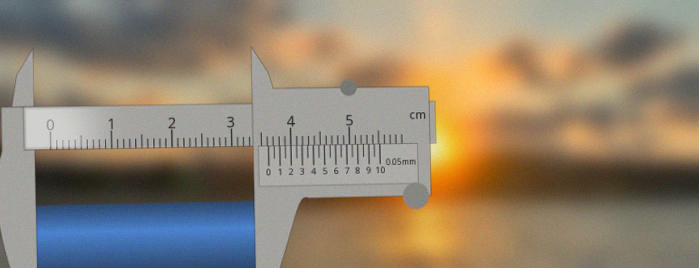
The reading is 36.2mm
